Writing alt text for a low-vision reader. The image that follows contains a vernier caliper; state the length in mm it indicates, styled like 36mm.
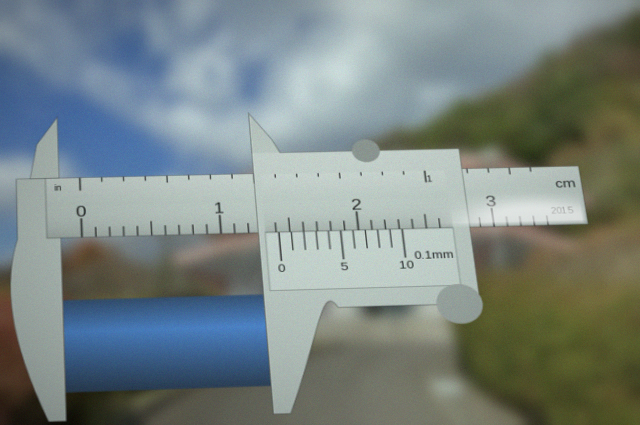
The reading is 14.2mm
